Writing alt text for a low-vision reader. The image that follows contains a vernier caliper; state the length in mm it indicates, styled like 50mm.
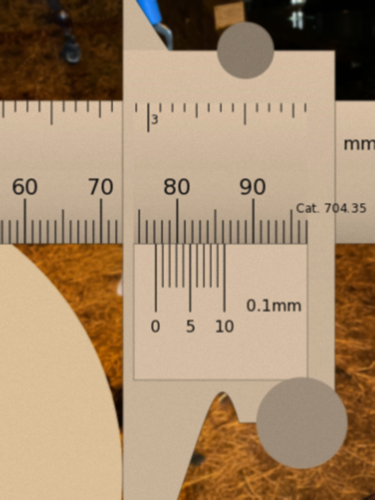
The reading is 77.2mm
